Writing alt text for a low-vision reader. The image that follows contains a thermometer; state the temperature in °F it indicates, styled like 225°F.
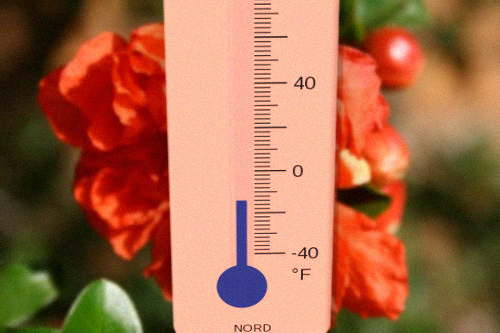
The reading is -14°F
